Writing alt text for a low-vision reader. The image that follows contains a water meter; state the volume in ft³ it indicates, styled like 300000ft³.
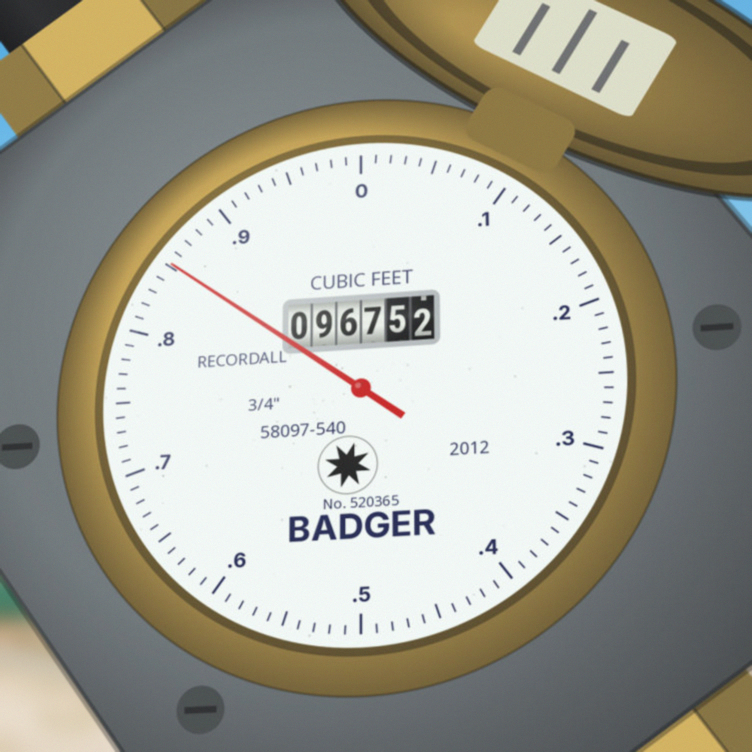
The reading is 96751.85ft³
